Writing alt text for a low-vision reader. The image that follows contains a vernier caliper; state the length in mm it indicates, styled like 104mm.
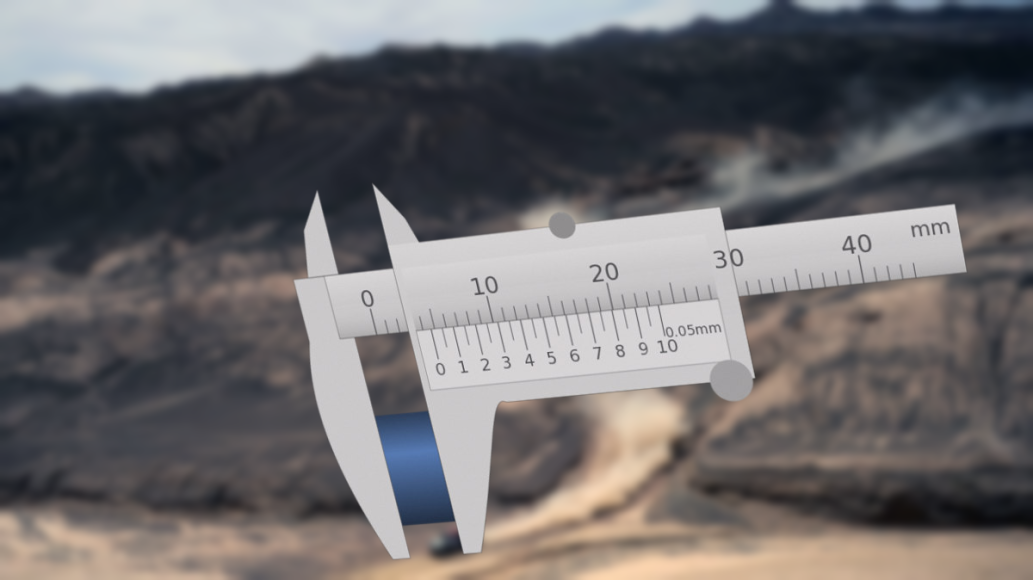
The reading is 4.7mm
